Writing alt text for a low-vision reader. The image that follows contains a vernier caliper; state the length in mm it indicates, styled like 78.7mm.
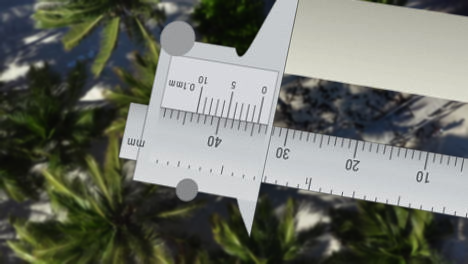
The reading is 34.4mm
